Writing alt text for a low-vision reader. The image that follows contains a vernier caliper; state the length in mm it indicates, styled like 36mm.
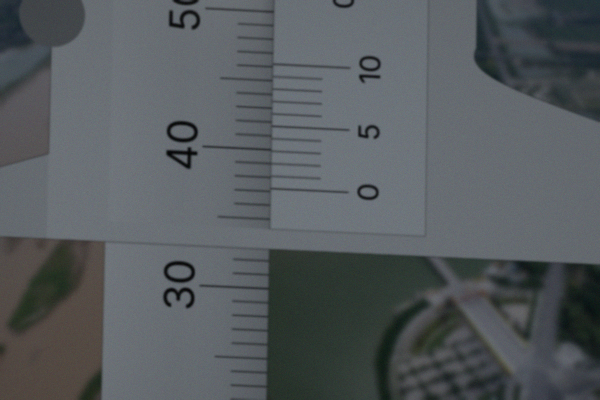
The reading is 37.2mm
